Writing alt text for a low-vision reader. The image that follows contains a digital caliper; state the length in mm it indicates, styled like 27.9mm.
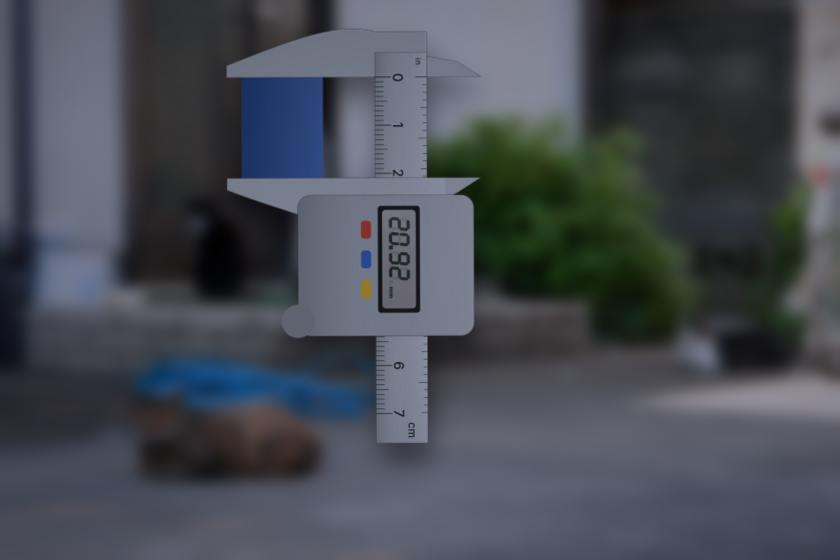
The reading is 20.92mm
